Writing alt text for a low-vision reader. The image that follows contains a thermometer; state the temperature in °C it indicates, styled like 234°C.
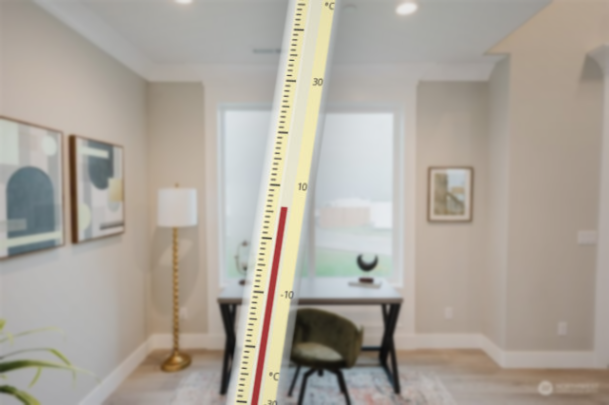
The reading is 6°C
